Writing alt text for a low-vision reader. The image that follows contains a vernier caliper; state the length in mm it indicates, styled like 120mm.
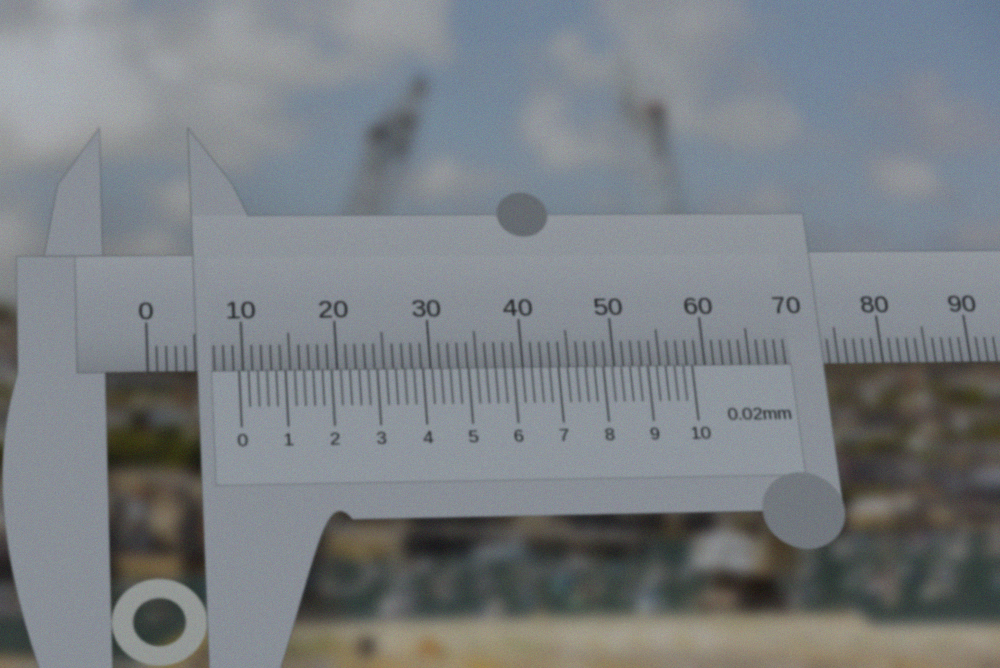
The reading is 9.6mm
